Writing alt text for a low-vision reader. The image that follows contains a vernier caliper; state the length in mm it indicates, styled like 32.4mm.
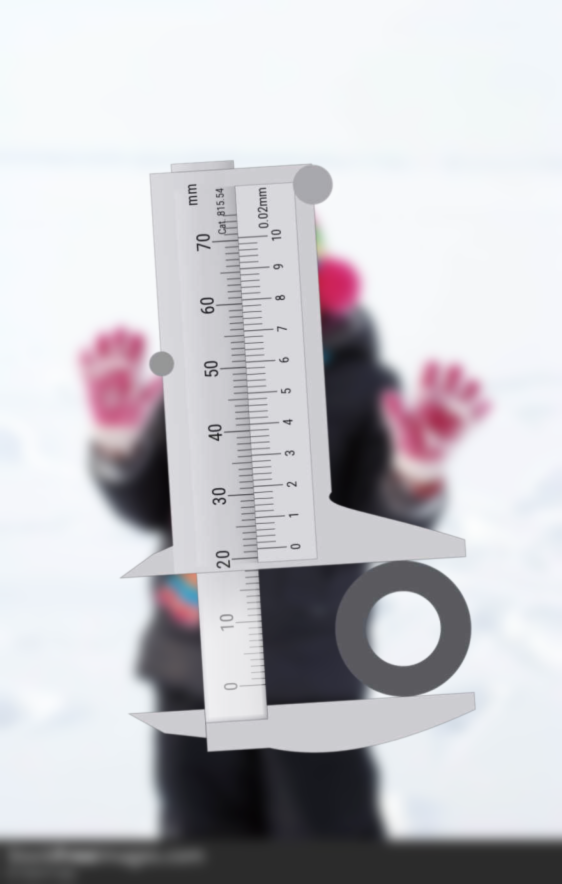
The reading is 21.4mm
